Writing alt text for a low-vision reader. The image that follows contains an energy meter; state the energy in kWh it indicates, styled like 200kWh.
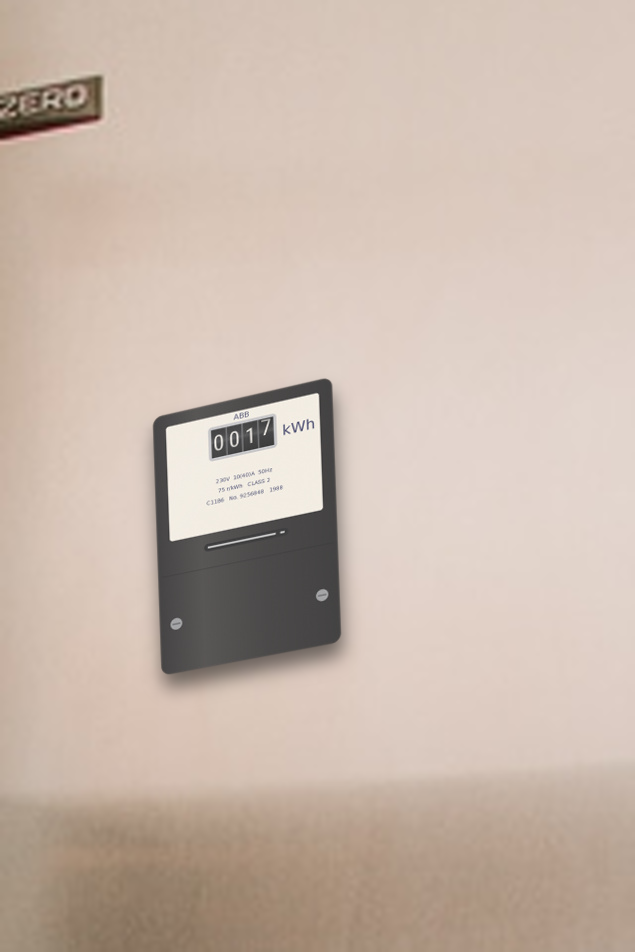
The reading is 17kWh
